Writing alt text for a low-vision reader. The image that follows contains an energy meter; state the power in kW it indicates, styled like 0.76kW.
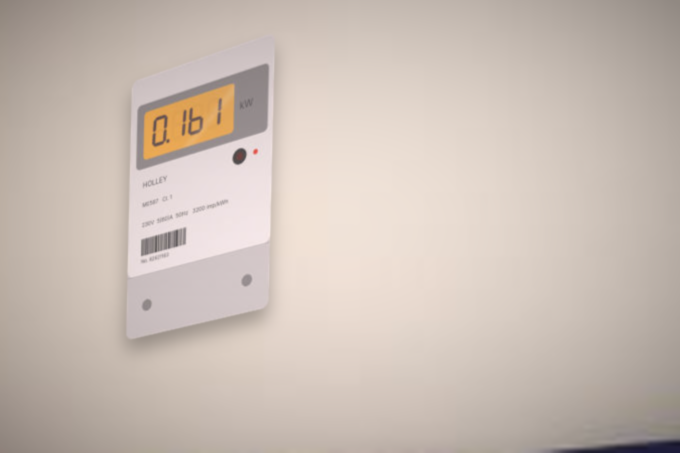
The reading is 0.161kW
